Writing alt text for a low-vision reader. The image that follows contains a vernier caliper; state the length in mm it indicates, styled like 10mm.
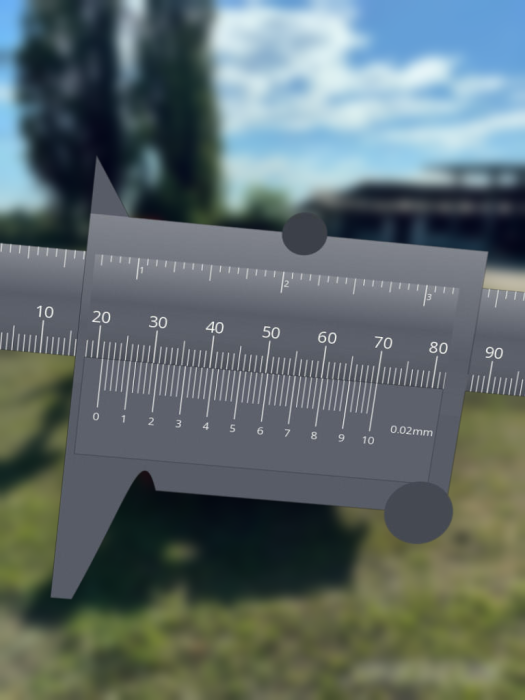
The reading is 21.0mm
